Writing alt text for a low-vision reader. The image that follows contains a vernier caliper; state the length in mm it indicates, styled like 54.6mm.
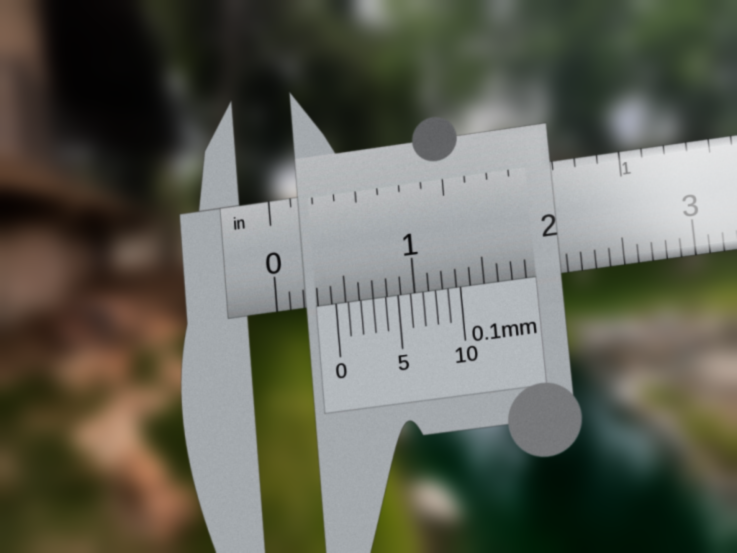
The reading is 4.3mm
